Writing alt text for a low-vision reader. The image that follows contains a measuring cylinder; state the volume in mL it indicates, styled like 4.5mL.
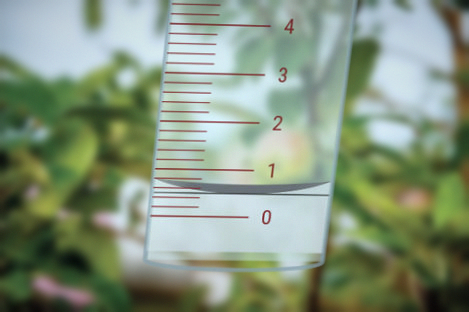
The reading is 0.5mL
